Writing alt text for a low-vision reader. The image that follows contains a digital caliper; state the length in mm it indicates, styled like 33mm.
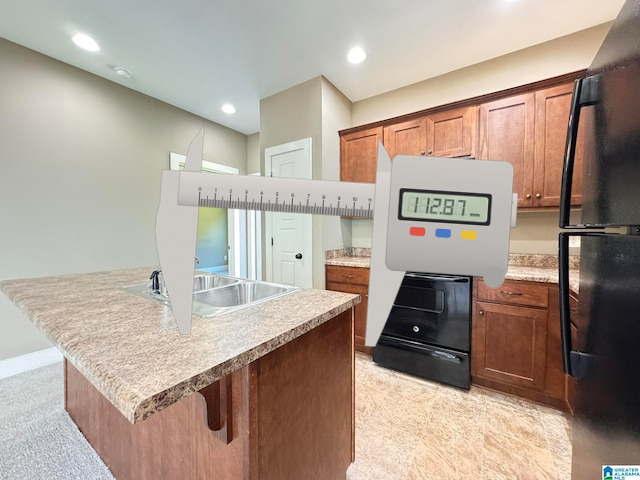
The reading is 112.87mm
